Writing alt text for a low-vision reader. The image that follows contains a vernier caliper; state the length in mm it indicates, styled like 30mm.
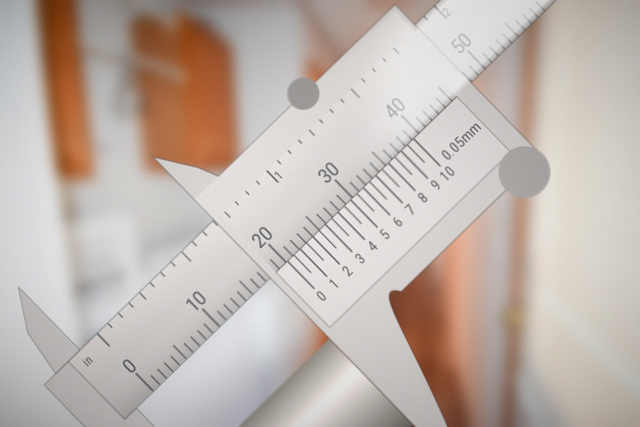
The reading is 20.2mm
